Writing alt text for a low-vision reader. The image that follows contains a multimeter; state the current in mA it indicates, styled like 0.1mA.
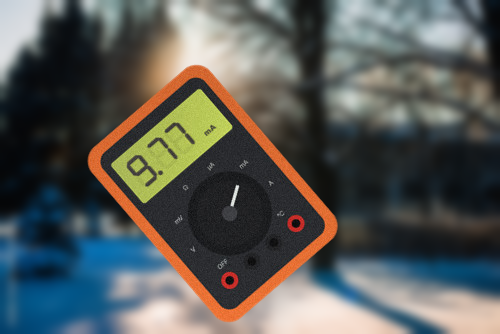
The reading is 9.77mA
